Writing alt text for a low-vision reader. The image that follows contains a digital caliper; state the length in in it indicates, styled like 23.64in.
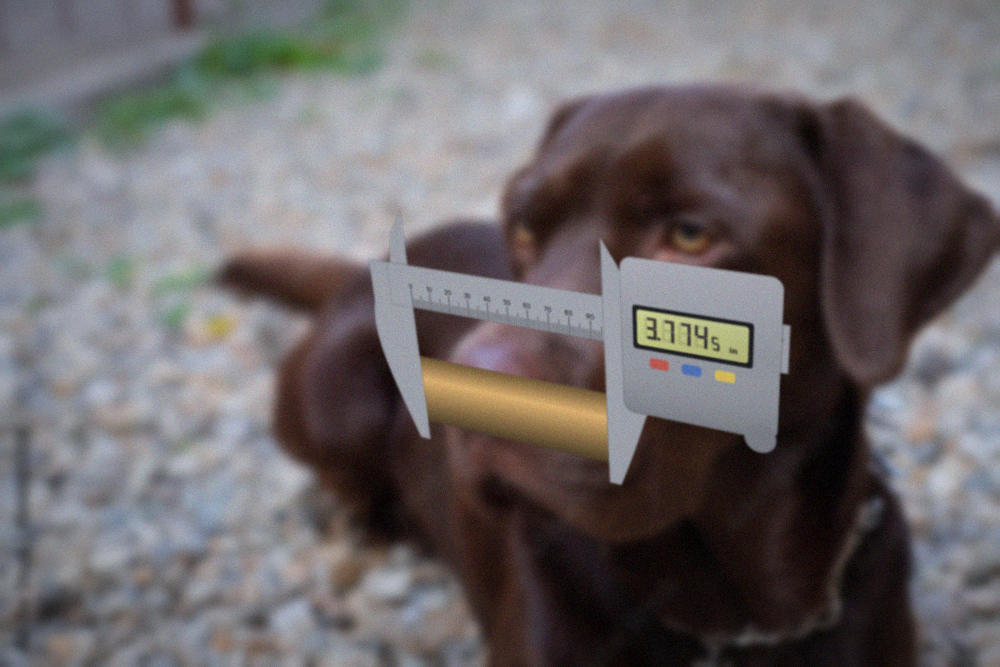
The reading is 3.7745in
